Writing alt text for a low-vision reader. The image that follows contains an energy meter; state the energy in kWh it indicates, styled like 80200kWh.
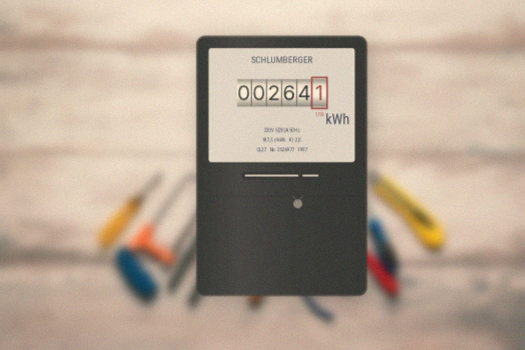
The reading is 264.1kWh
